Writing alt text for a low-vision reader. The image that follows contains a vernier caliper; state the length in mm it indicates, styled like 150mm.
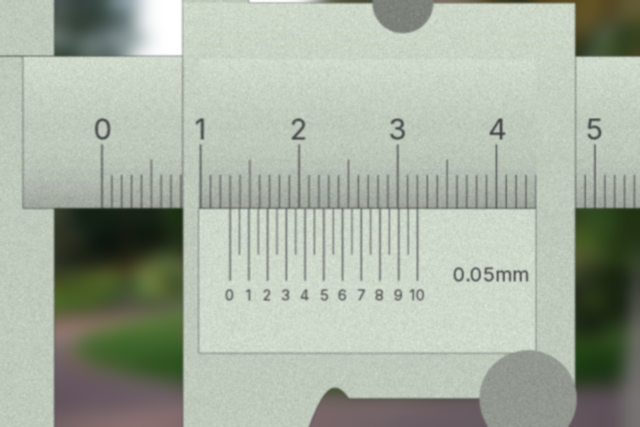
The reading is 13.0mm
